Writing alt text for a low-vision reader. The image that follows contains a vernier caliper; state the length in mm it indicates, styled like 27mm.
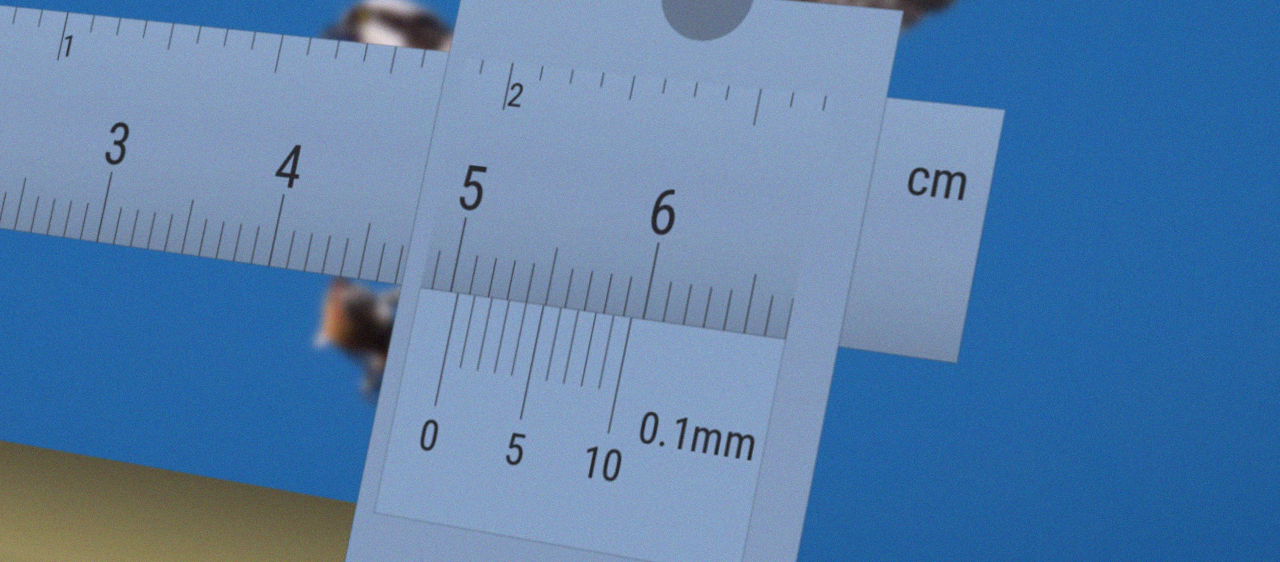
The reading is 50.4mm
